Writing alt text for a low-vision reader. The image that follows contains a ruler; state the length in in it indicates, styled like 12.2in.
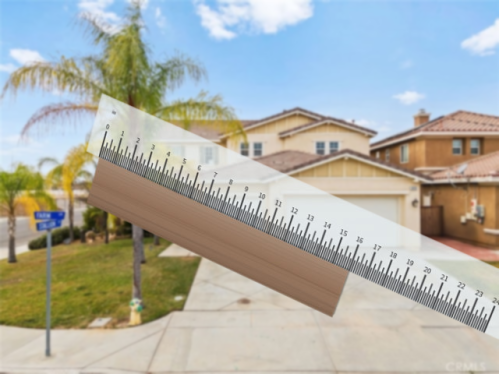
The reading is 16in
